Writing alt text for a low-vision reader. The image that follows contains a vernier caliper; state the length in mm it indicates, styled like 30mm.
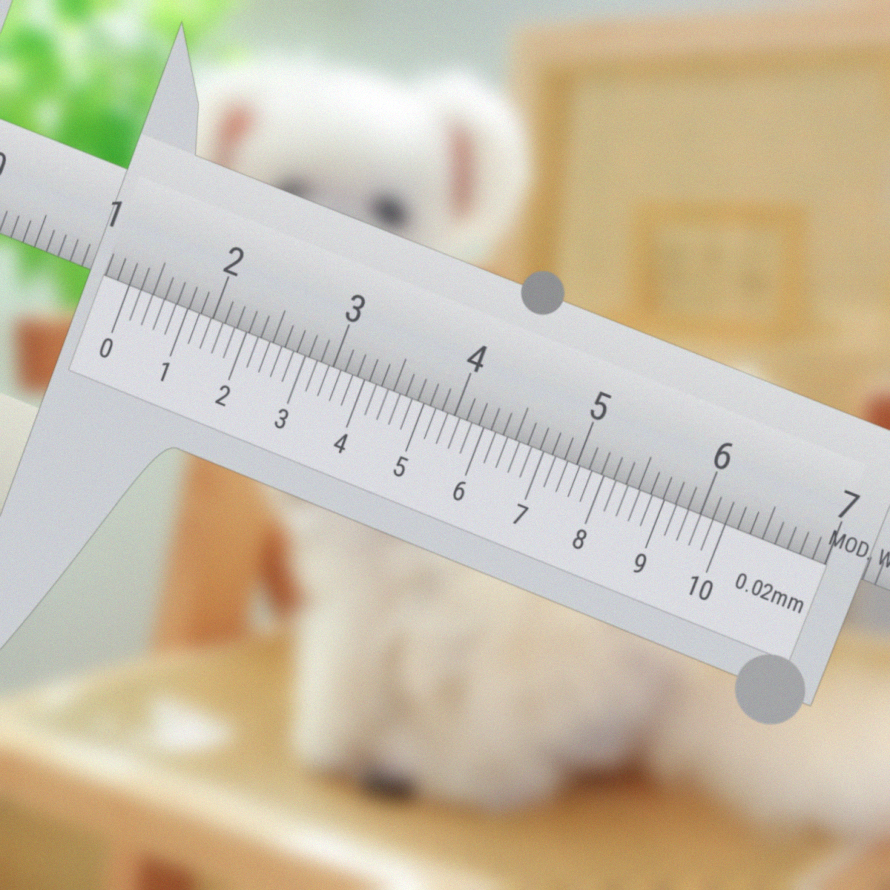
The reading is 13.0mm
